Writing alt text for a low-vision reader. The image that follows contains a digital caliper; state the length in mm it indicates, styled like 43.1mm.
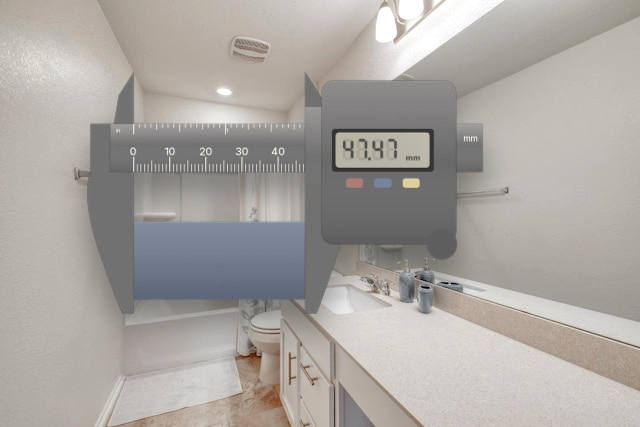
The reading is 47.47mm
